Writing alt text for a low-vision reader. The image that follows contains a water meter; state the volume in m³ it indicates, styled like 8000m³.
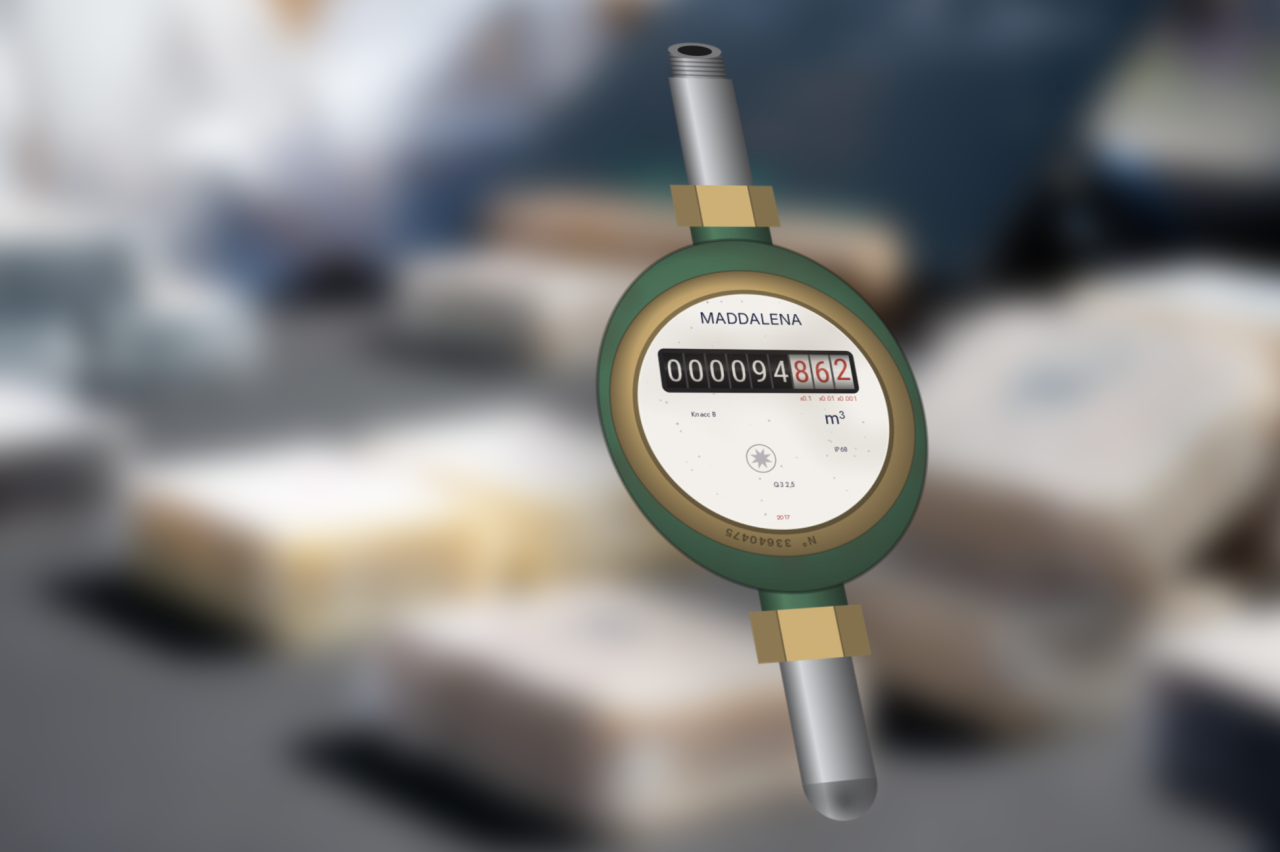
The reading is 94.862m³
